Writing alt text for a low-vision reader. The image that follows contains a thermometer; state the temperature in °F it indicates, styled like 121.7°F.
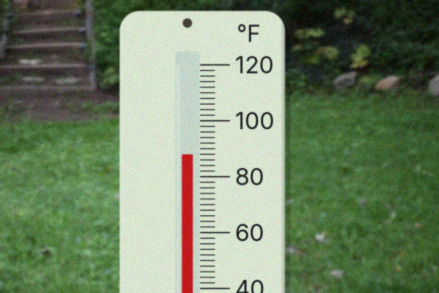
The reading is 88°F
